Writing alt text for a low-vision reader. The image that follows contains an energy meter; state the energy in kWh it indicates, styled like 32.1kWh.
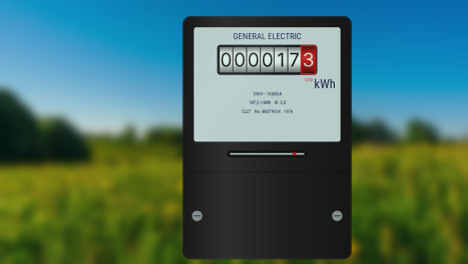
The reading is 17.3kWh
